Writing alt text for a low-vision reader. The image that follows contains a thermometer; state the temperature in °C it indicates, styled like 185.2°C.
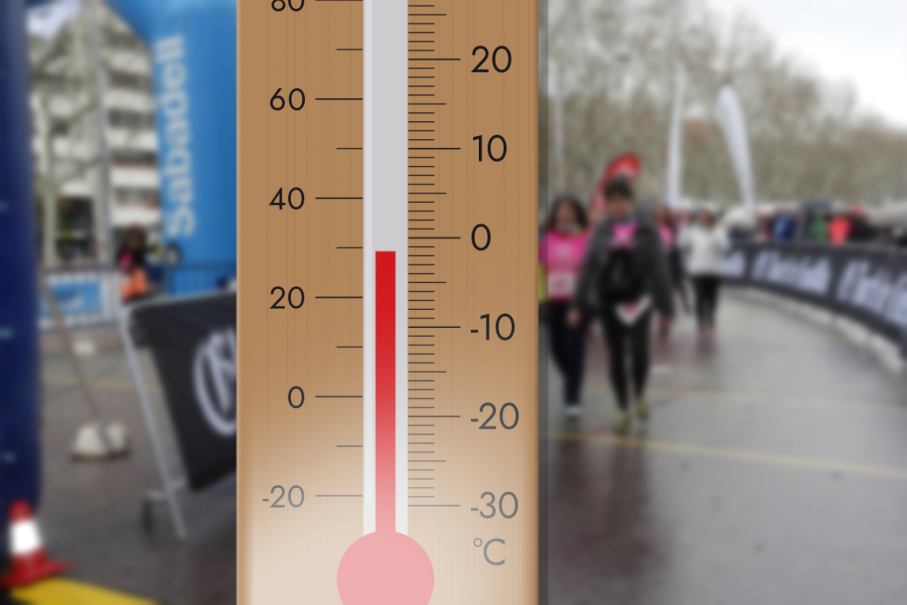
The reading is -1.5°C
